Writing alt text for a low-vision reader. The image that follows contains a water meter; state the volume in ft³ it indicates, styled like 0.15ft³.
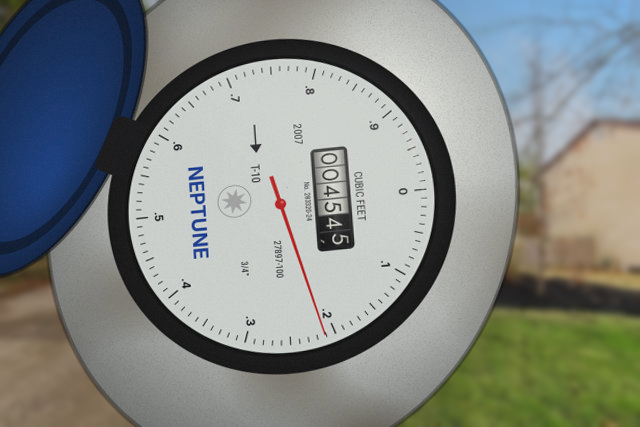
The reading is 4545.21ft³
